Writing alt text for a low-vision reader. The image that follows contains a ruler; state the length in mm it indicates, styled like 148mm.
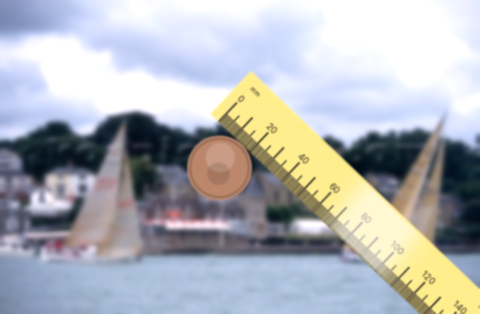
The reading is 30mm
